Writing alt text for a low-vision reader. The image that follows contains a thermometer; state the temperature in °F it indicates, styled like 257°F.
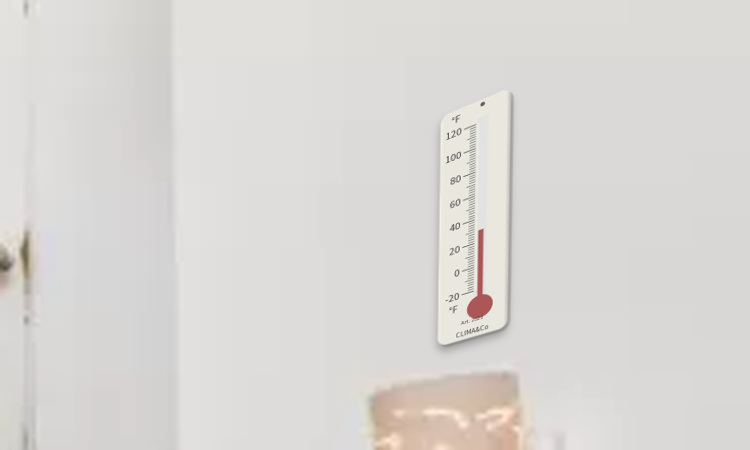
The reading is 30°F
